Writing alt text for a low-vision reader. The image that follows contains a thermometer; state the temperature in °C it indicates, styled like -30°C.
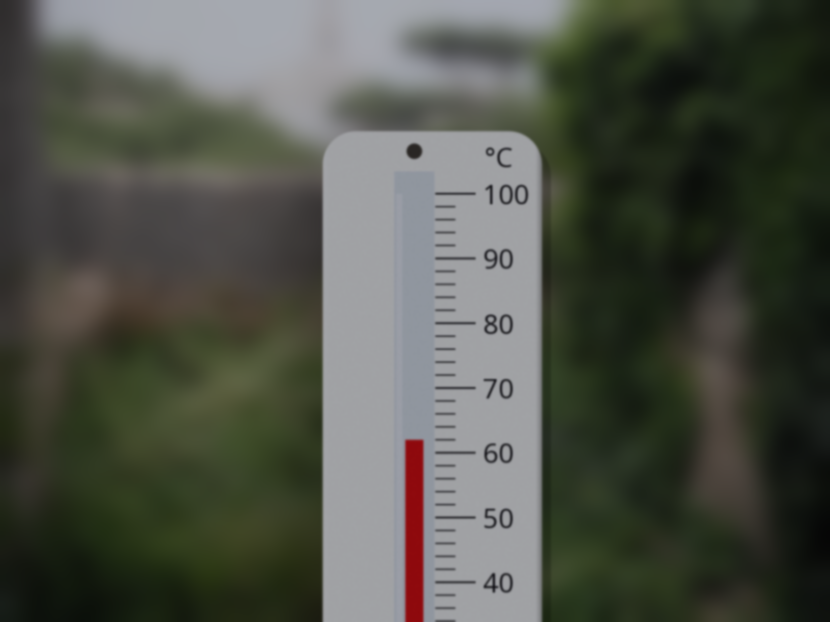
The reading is 62°C
